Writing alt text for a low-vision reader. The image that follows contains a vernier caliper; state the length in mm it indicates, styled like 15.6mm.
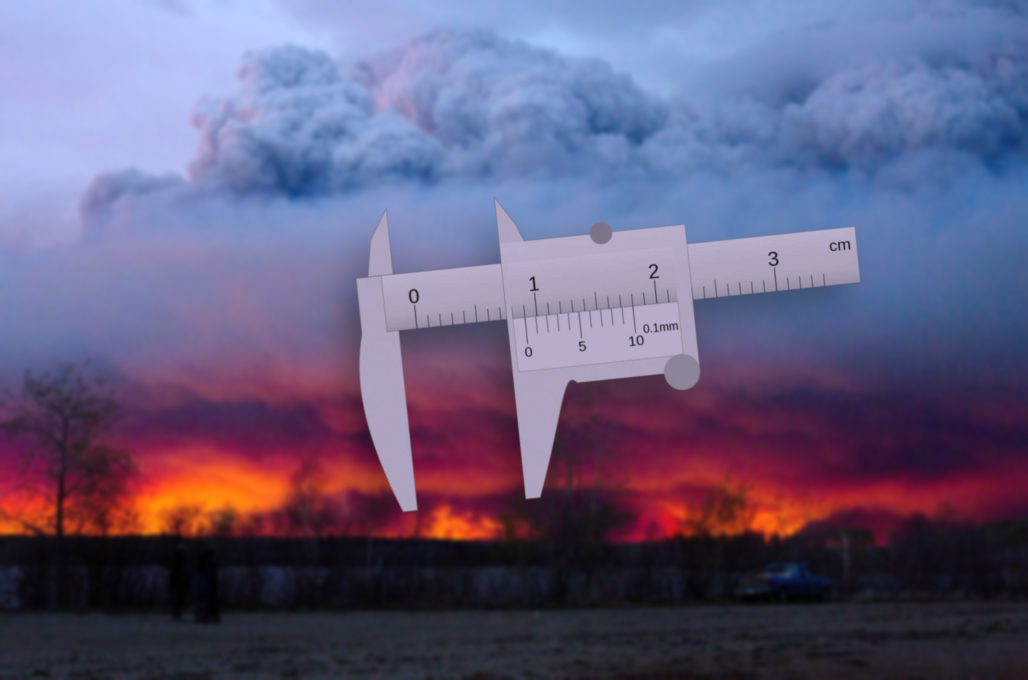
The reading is 9.0mm
